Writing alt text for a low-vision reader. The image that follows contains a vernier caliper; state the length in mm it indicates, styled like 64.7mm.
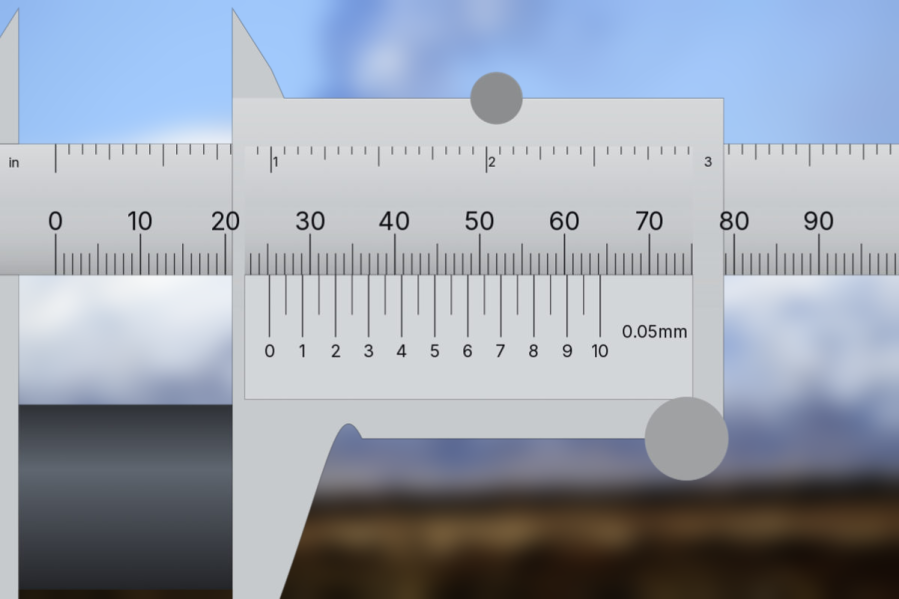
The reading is 25.2mm
